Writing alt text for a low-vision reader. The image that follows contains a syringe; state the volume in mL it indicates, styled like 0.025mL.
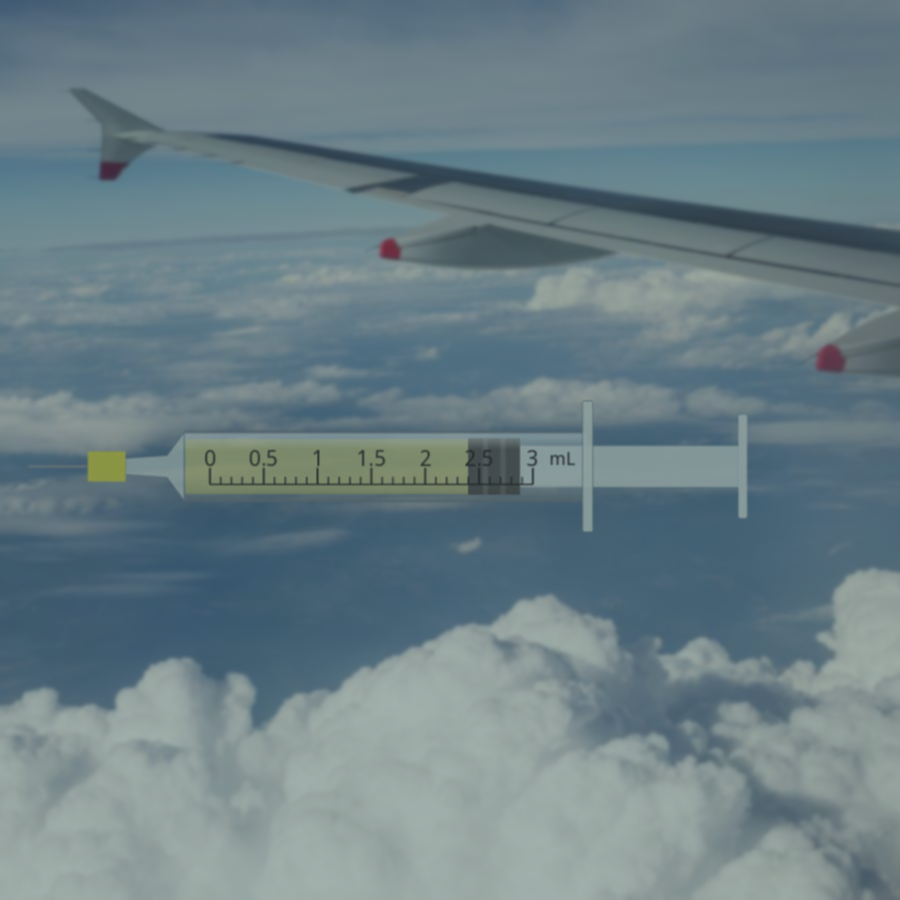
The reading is 2.4mL
